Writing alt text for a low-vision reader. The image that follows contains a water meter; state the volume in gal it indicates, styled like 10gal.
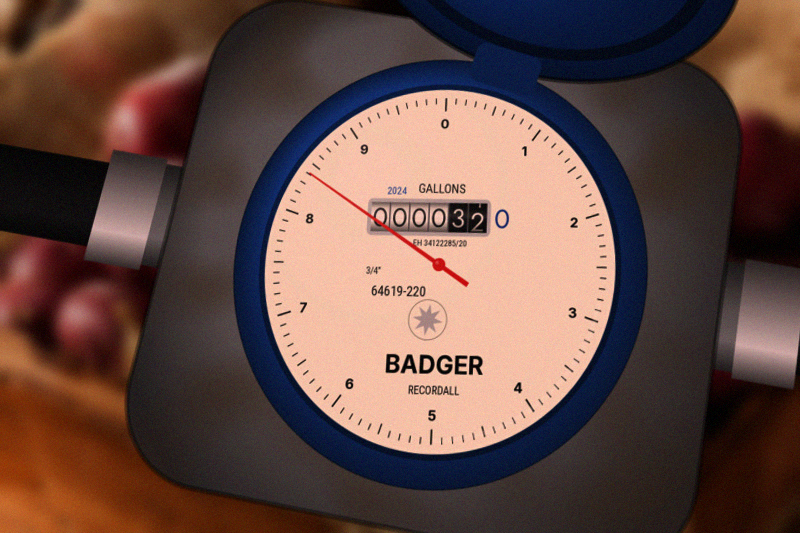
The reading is 318.4gal
